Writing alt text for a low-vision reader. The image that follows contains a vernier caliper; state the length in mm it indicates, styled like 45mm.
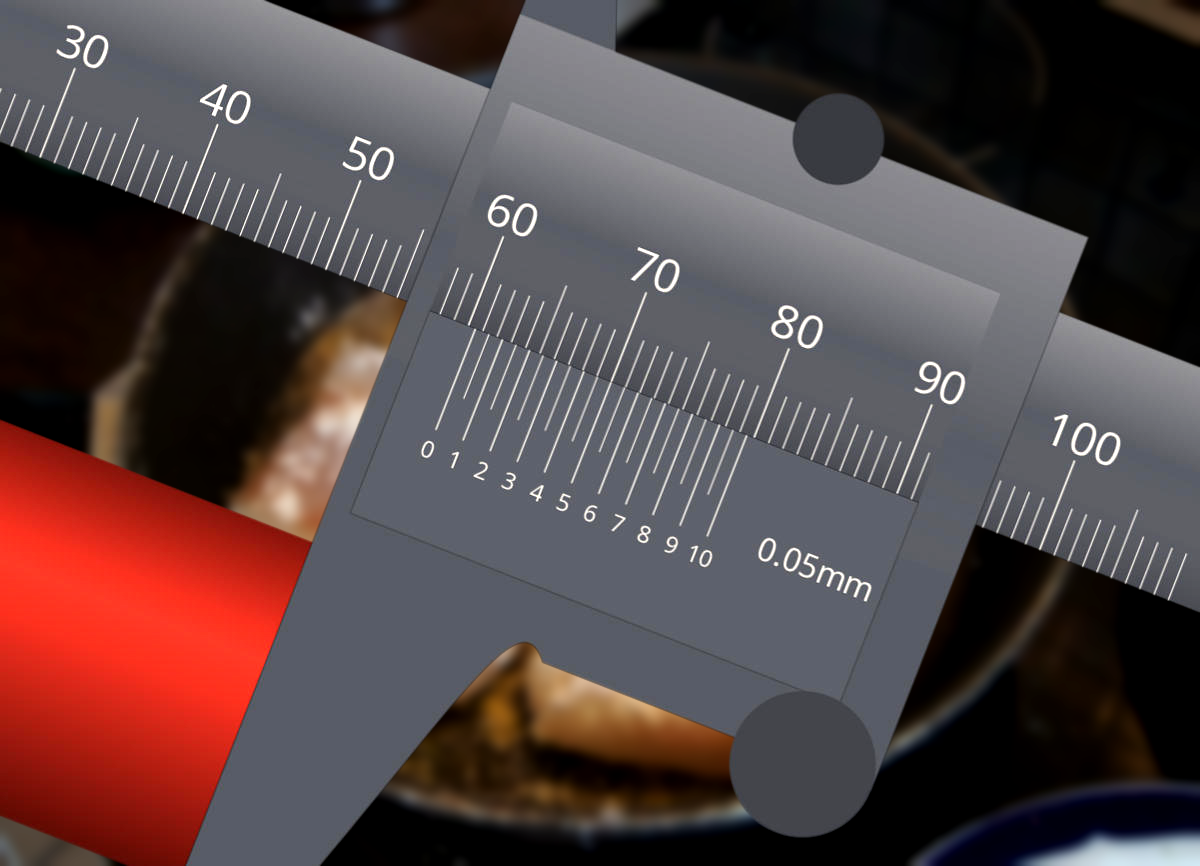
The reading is 60.5mm
